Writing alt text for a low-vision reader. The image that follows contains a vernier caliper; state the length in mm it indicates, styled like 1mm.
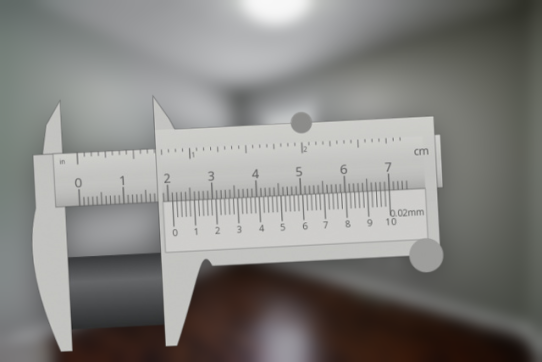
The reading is 21.0mm
